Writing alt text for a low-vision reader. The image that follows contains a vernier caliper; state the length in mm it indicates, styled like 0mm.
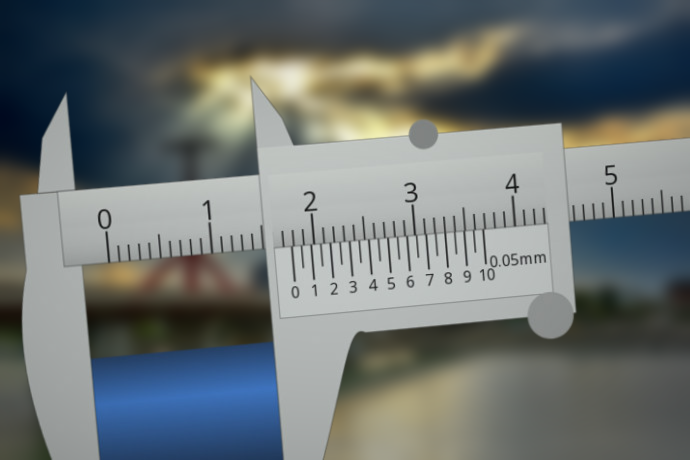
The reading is 17.8mm
